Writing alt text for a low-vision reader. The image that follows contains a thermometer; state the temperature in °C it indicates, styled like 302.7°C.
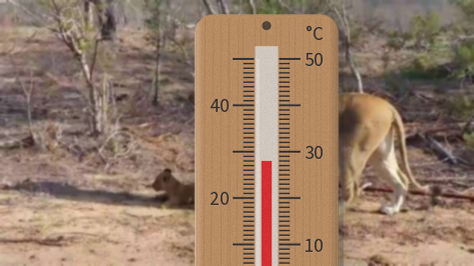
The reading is 28°C
